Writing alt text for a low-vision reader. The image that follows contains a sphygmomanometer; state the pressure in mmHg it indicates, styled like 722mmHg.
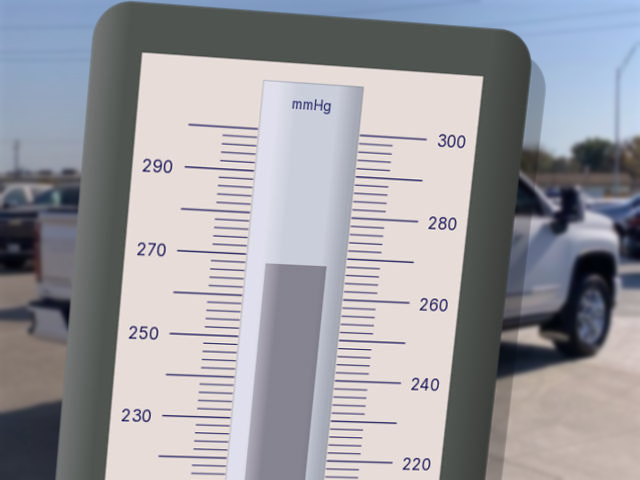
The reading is 268mmHg
